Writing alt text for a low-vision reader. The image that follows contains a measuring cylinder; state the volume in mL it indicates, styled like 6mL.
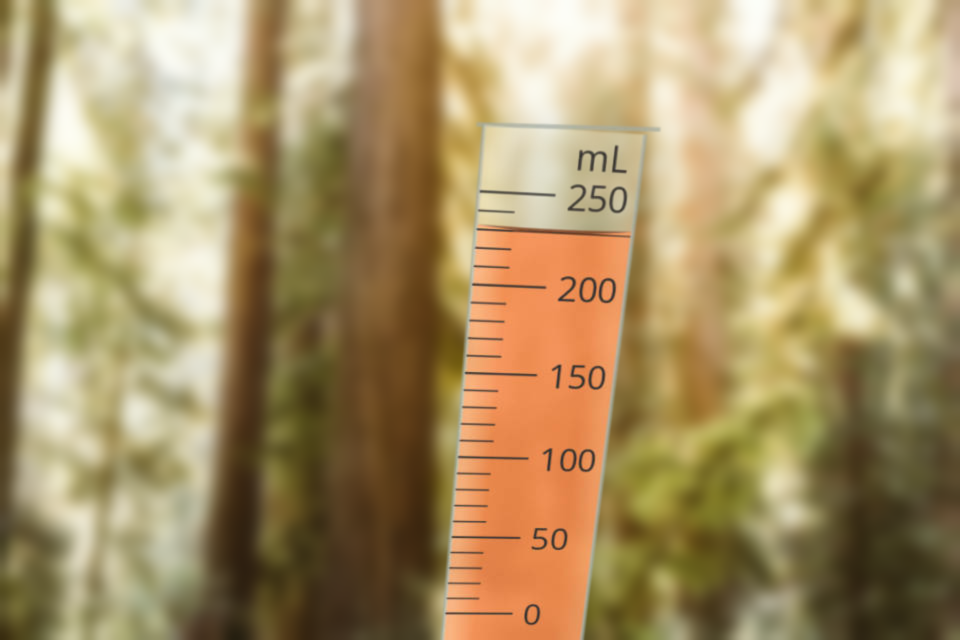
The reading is 230mL
